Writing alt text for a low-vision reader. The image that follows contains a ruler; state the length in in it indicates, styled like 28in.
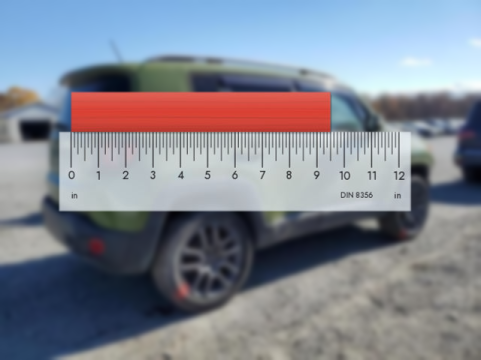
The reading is 9.5in
